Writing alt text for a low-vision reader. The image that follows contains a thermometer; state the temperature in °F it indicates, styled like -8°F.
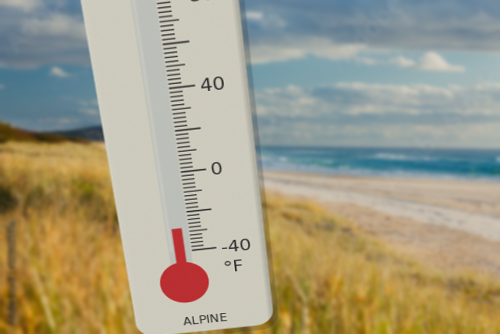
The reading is -28°F
